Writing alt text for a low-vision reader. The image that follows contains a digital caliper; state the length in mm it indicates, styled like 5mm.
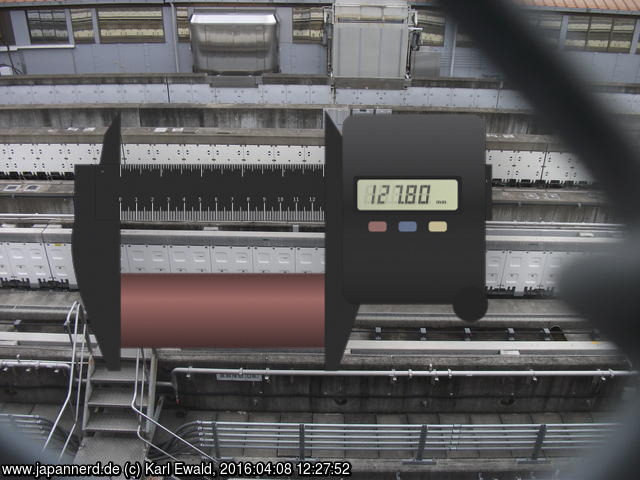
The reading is 127.80mm
